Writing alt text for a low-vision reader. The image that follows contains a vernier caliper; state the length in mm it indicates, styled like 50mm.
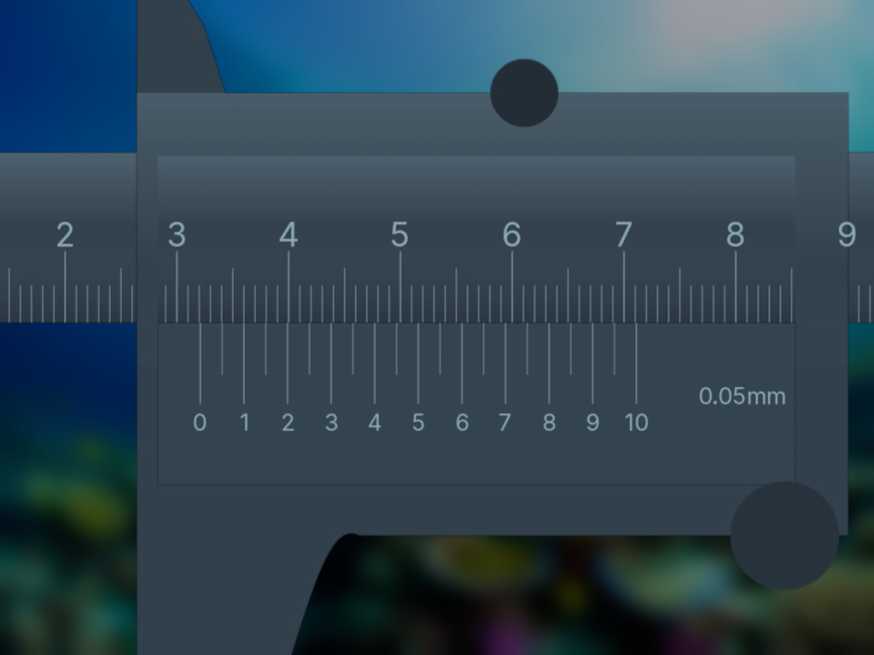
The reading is 32.1mm
